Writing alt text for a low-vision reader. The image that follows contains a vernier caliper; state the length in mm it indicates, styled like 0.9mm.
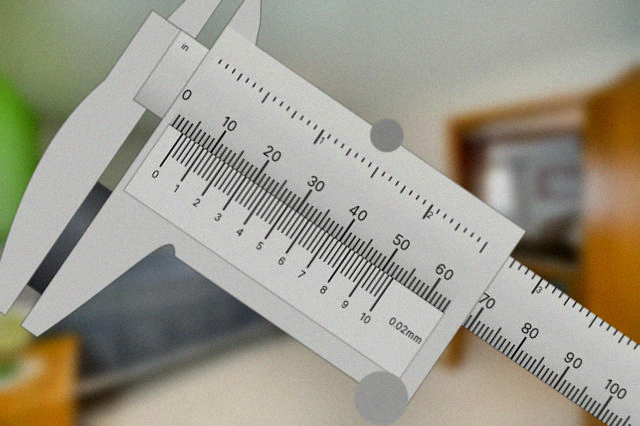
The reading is 3.5mm
